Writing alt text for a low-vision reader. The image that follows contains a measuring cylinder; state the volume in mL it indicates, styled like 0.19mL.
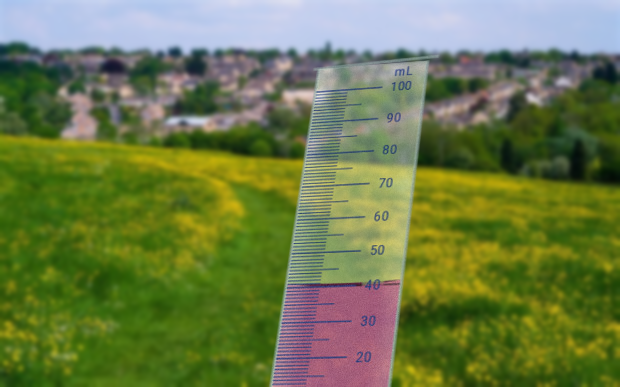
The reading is 40mL
